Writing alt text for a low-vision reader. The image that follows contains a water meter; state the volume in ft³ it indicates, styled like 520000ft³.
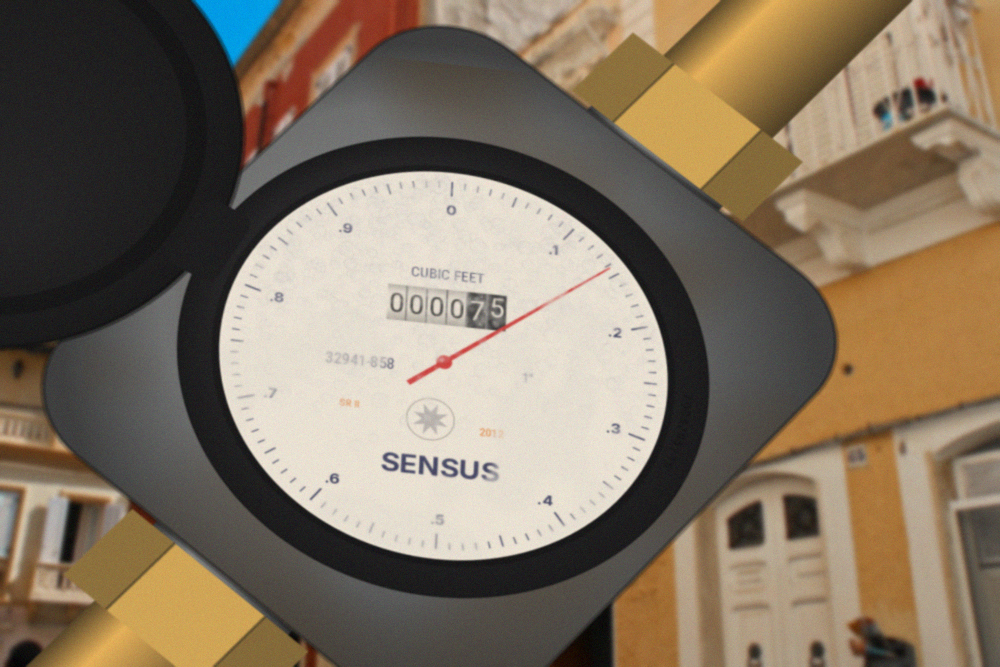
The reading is 75.14ft³
